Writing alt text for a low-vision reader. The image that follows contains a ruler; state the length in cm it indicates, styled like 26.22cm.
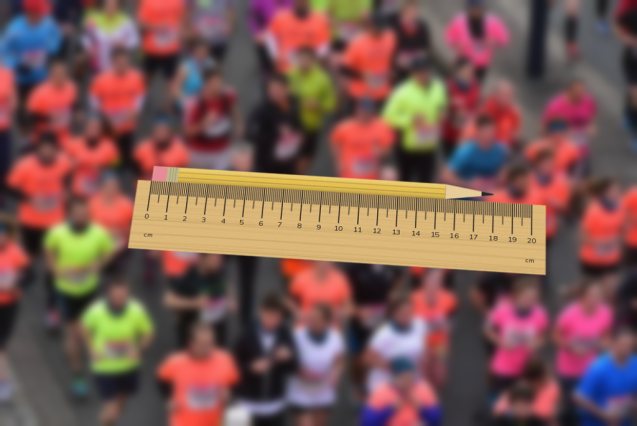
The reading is 18cm
